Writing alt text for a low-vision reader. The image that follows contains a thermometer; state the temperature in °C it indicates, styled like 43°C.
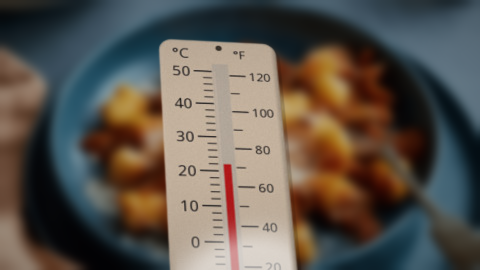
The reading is 22°C
